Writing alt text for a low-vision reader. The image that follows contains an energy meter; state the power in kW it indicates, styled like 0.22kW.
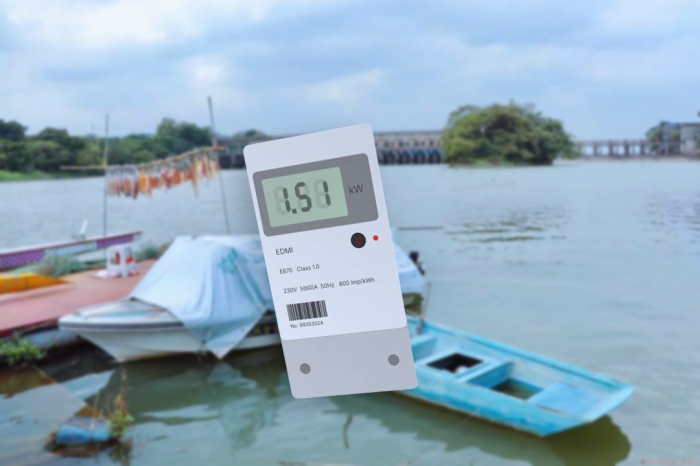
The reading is 1.51kW
